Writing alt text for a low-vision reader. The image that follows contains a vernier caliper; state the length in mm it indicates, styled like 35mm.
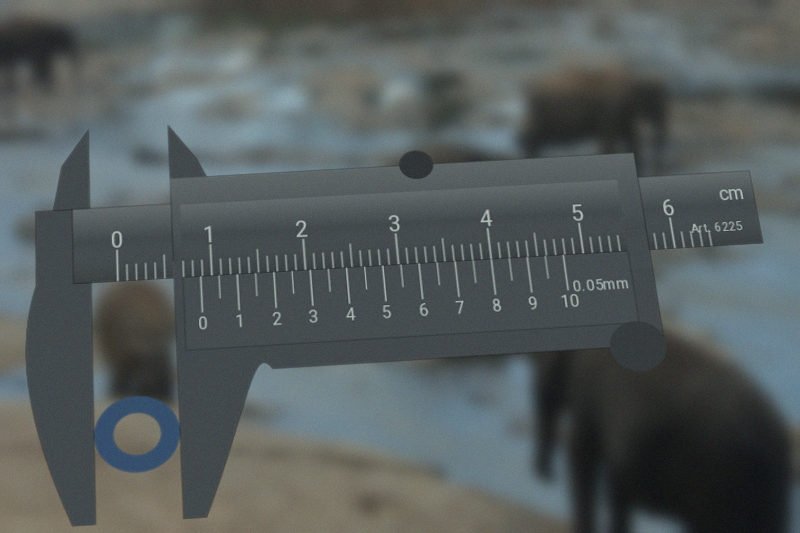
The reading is 8.8mm
